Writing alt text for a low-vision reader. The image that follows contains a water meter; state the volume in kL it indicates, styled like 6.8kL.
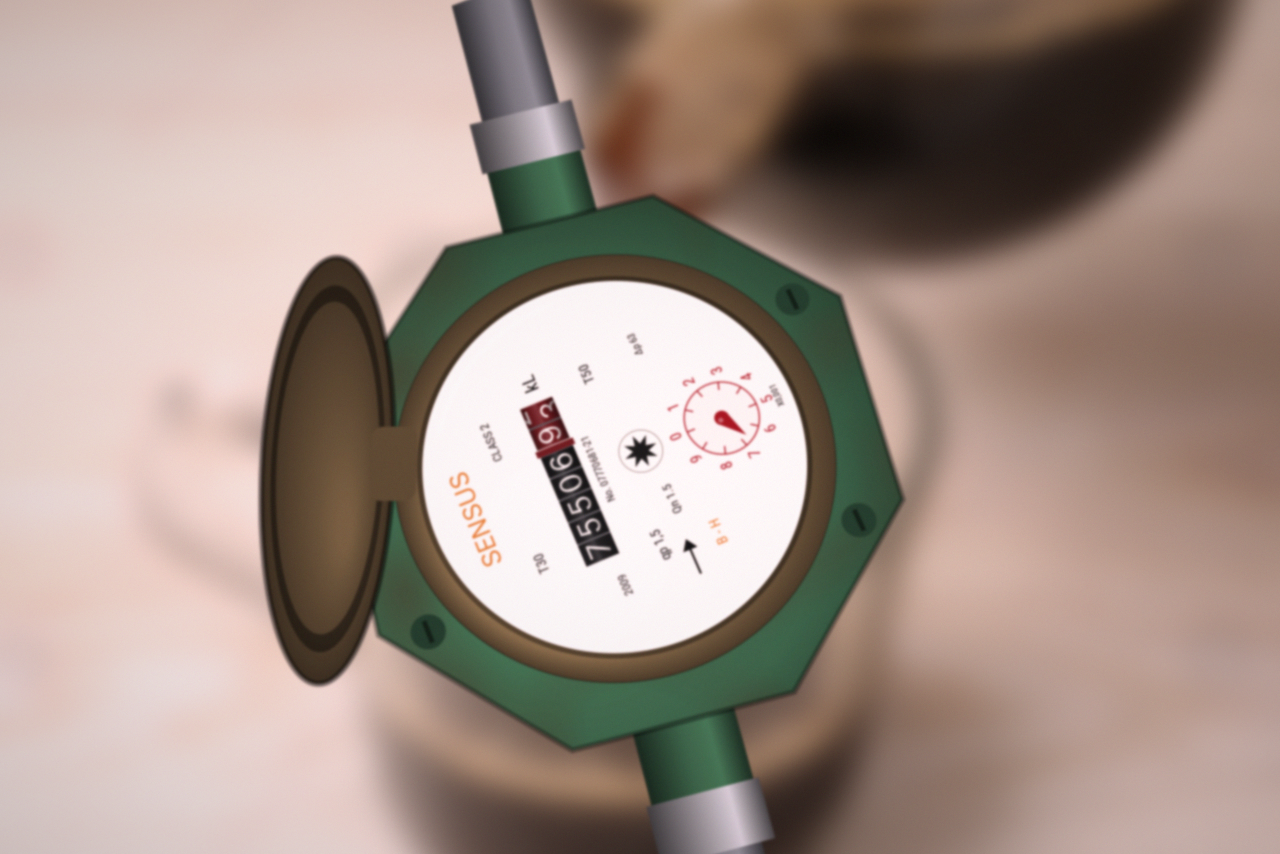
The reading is 75506.926kL
